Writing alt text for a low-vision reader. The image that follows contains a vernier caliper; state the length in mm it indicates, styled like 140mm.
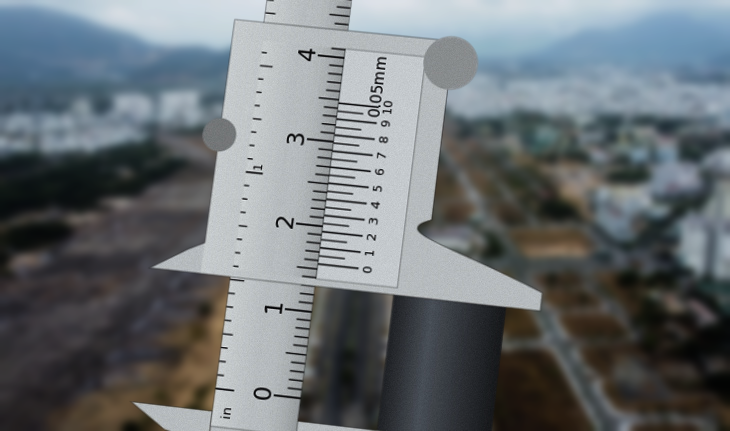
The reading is 15.6mm
